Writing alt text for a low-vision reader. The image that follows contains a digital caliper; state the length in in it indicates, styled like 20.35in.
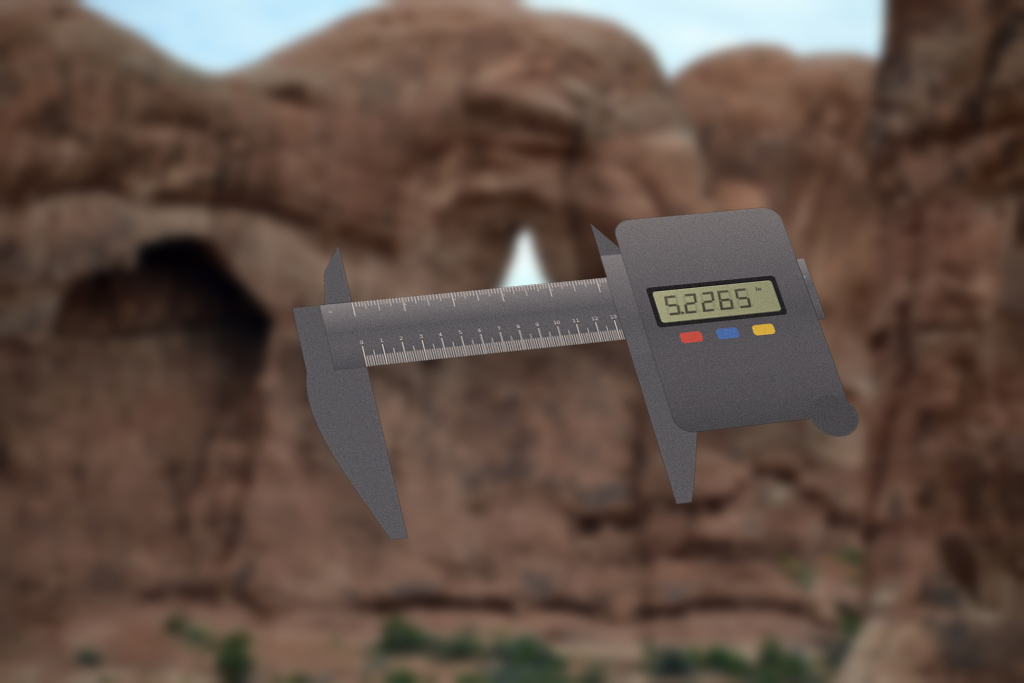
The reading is 5.2265in
